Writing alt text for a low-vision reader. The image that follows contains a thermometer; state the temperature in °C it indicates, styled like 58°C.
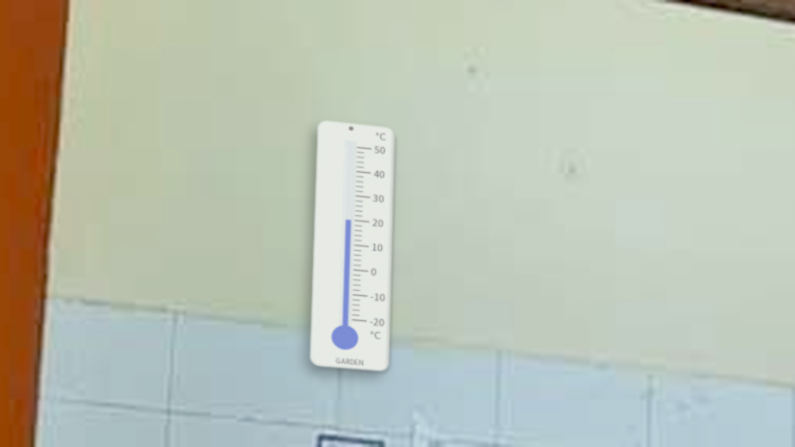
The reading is 20°C
